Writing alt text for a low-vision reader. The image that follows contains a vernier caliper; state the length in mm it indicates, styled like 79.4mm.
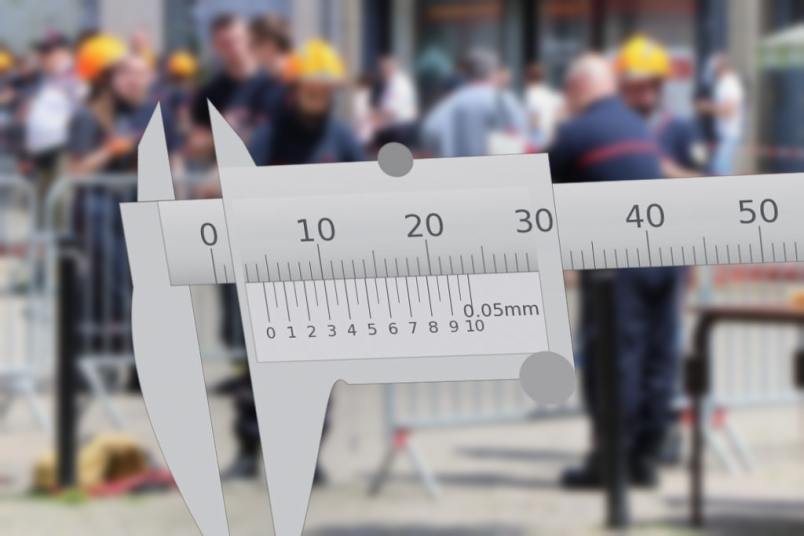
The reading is 4.4mm
